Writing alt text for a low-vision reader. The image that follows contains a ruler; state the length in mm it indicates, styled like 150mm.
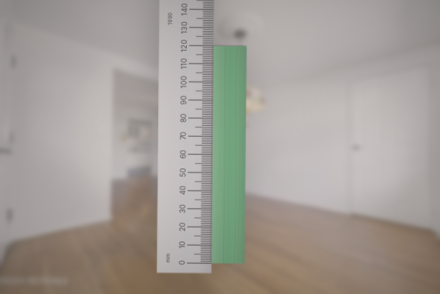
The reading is 120mm
